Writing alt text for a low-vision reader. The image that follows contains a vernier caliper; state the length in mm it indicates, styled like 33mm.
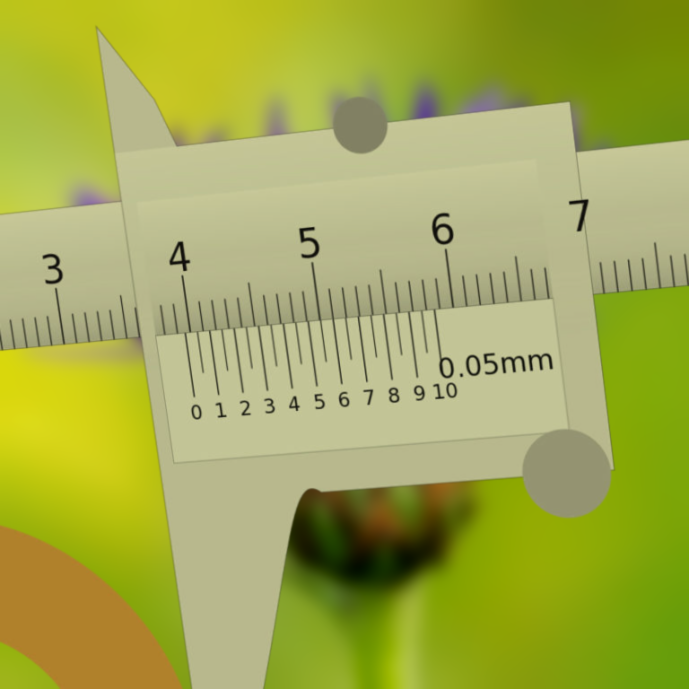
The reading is 39.6mm
